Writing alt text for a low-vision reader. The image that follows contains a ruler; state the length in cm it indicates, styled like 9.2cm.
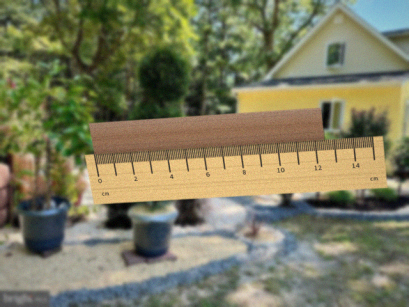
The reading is 12.5cm
